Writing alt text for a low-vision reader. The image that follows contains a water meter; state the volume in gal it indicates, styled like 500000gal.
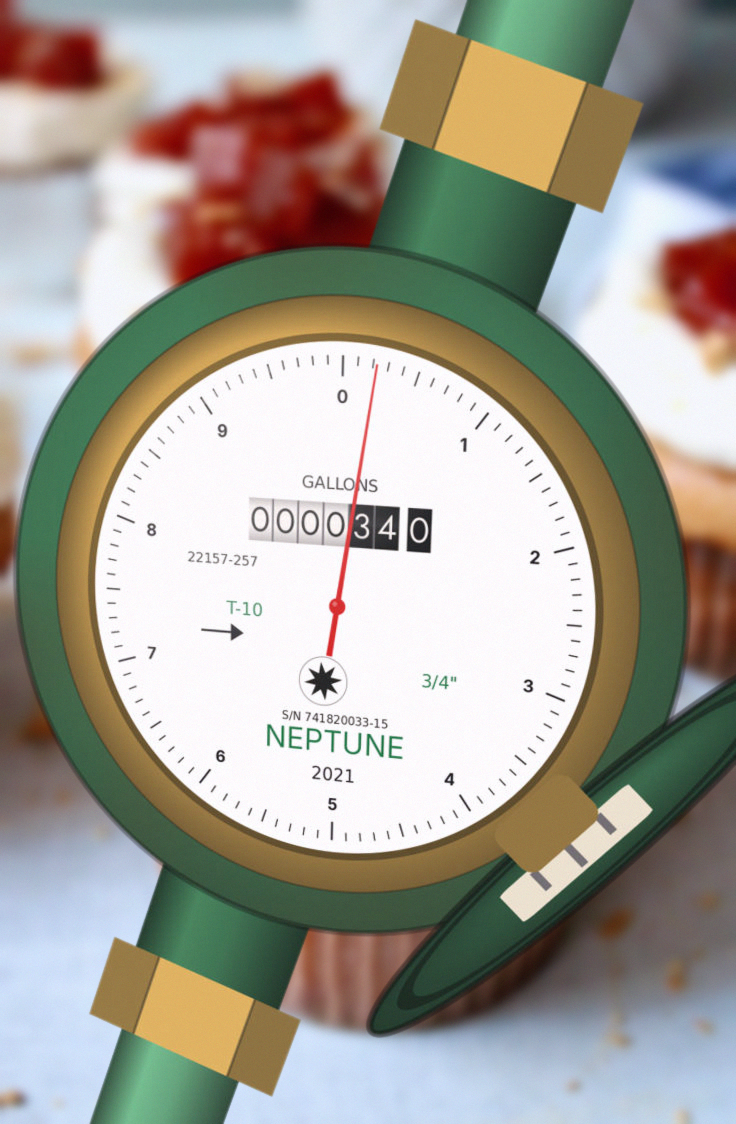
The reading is 340.2gal
